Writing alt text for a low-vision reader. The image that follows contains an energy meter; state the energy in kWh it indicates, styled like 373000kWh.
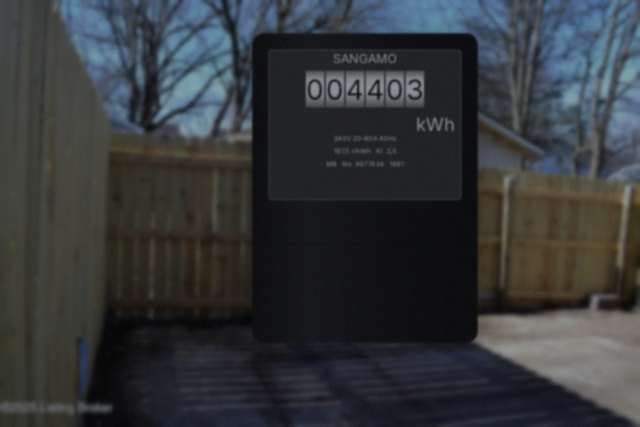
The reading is 4403kWh
